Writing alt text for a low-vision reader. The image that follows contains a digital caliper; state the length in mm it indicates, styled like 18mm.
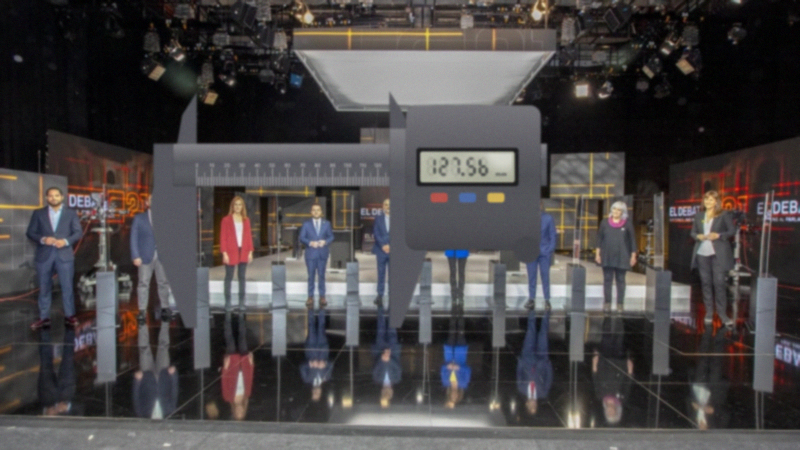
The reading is 127.56mm
